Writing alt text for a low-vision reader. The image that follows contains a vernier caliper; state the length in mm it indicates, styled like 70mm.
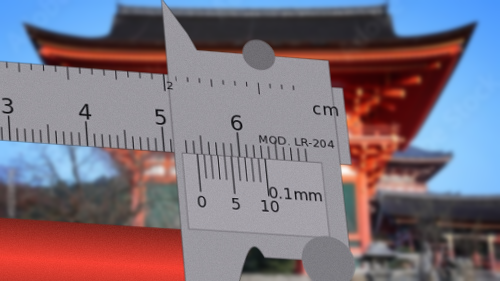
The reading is 54.4mm
